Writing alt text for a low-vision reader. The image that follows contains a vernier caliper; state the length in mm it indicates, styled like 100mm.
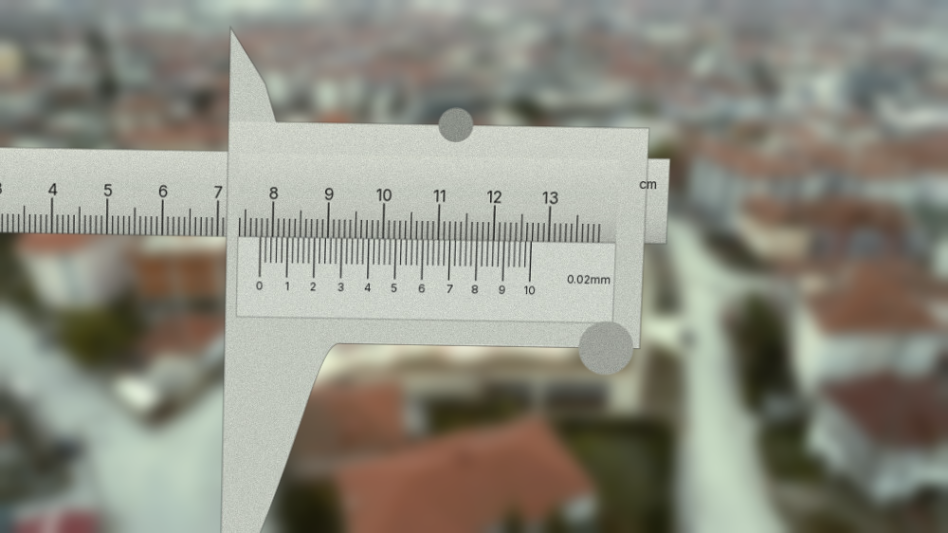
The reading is 77.8mm
